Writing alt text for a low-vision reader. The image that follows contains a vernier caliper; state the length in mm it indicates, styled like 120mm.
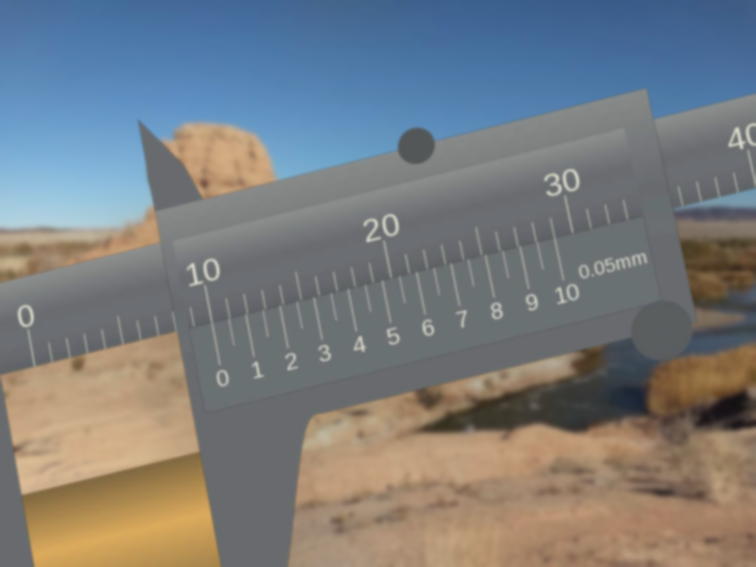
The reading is 10.0mm
